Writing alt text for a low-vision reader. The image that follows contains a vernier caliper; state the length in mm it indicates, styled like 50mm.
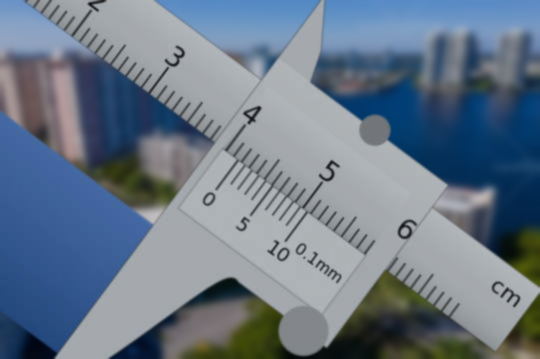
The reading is 41.6mm
